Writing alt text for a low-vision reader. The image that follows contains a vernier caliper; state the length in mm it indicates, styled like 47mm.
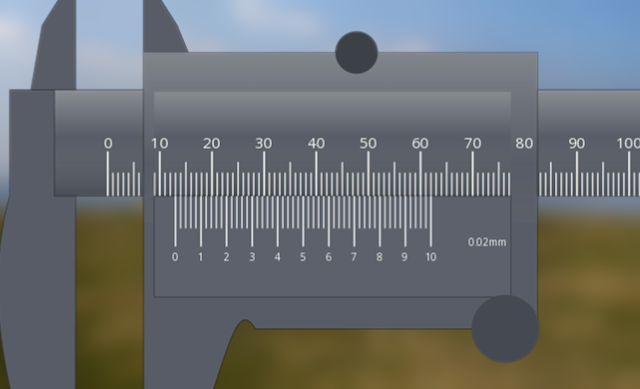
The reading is 13.0mm
